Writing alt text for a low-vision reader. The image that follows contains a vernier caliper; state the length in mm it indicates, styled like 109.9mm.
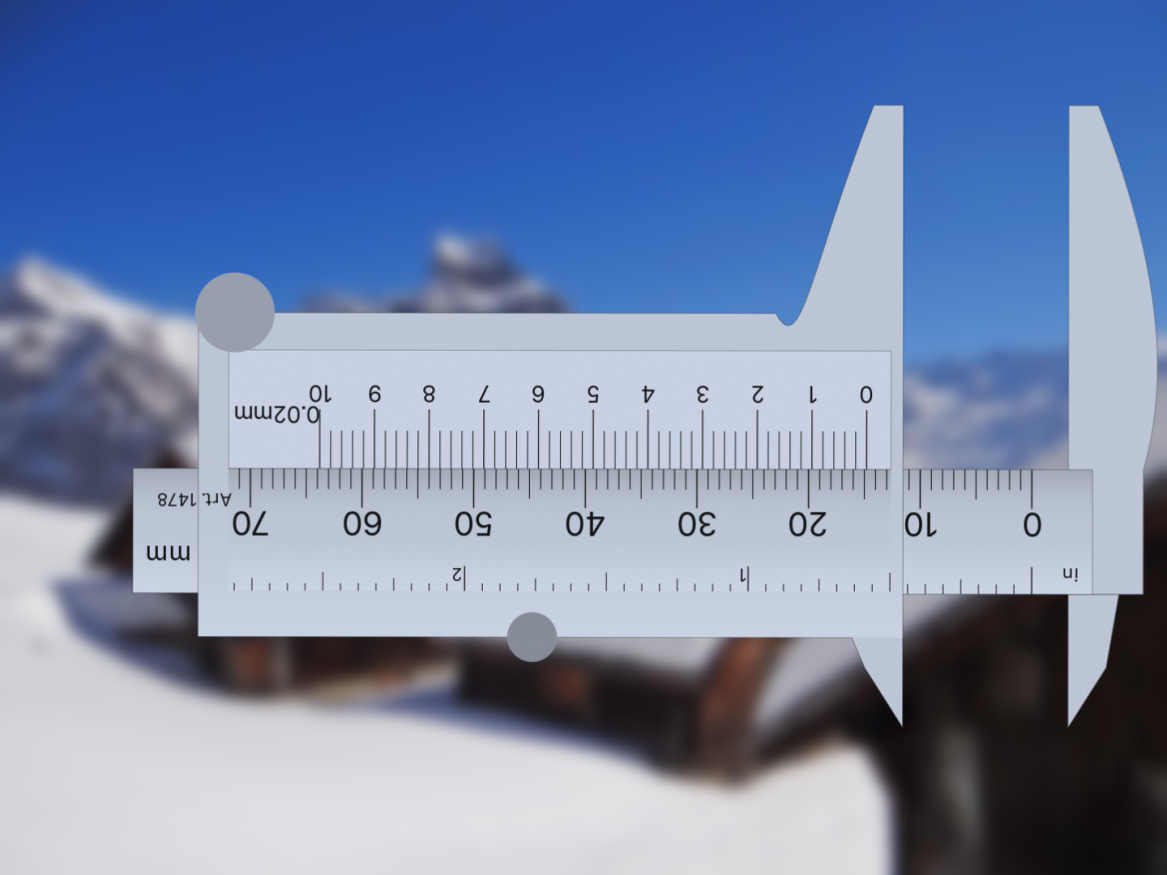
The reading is 14.8mm
